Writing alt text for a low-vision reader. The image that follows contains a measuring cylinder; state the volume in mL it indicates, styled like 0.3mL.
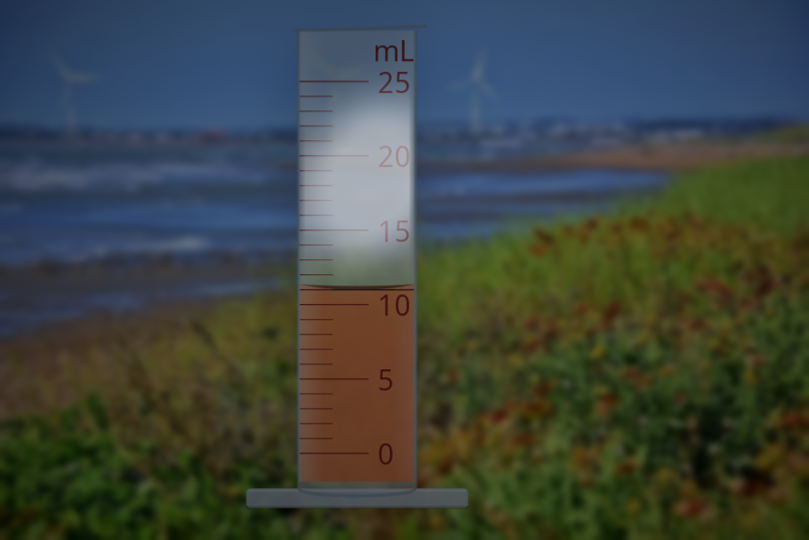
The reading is 11mL
